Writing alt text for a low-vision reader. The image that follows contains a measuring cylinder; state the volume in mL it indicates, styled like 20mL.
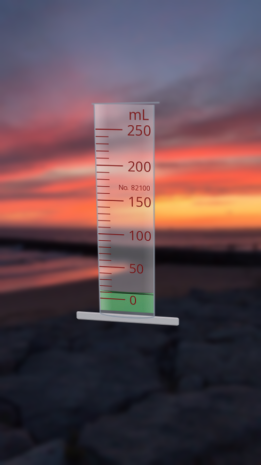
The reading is 10mL
